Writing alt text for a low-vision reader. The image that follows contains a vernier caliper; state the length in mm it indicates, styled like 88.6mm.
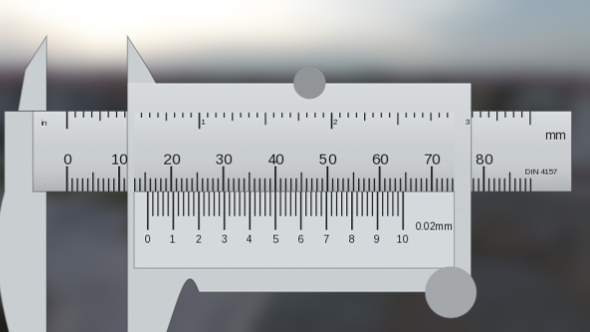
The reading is 15.5mm
